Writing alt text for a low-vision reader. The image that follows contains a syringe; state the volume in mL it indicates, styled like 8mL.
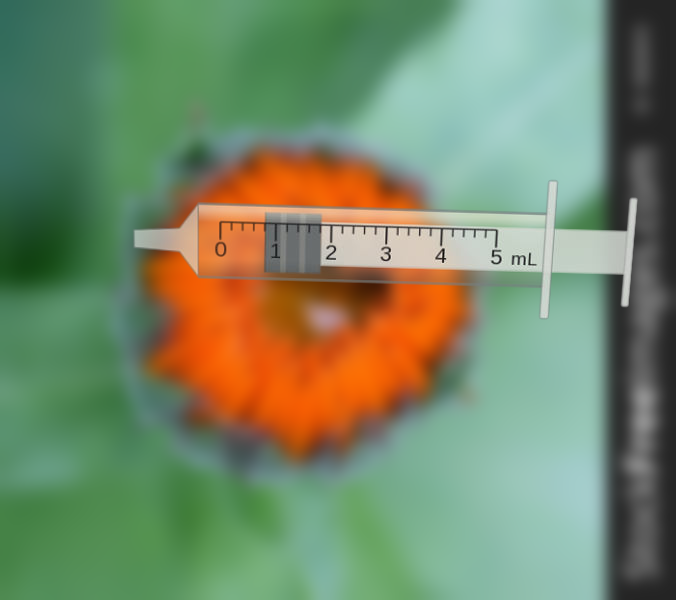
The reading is 0.8mL
